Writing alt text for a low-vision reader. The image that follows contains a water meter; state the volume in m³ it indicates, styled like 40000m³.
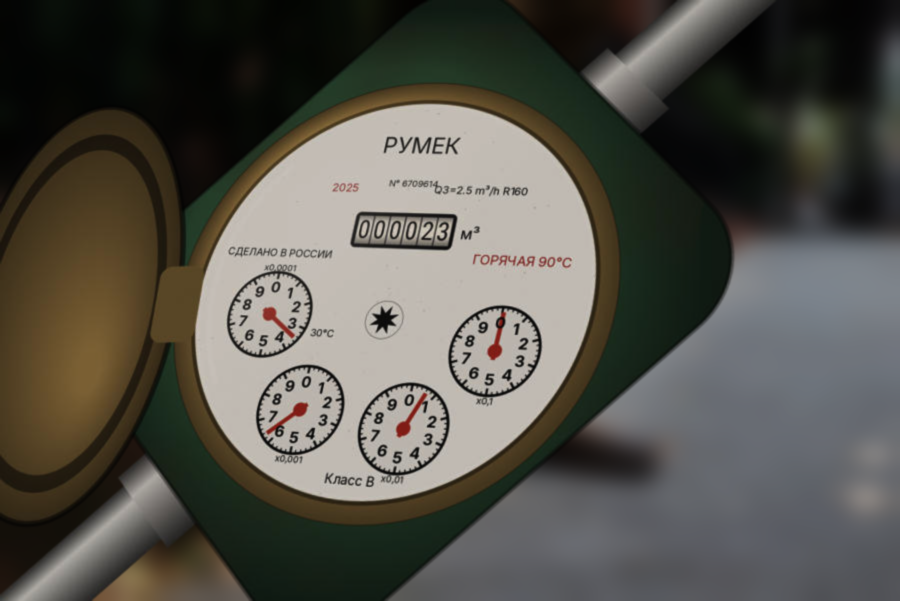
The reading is 23.0063m³
